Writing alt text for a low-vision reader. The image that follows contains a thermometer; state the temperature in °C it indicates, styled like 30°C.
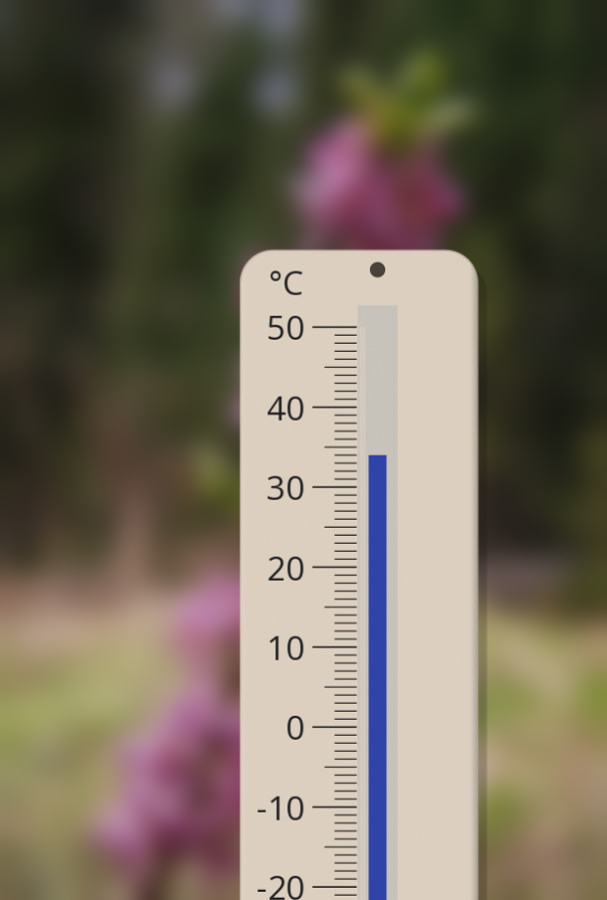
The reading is 34°C
